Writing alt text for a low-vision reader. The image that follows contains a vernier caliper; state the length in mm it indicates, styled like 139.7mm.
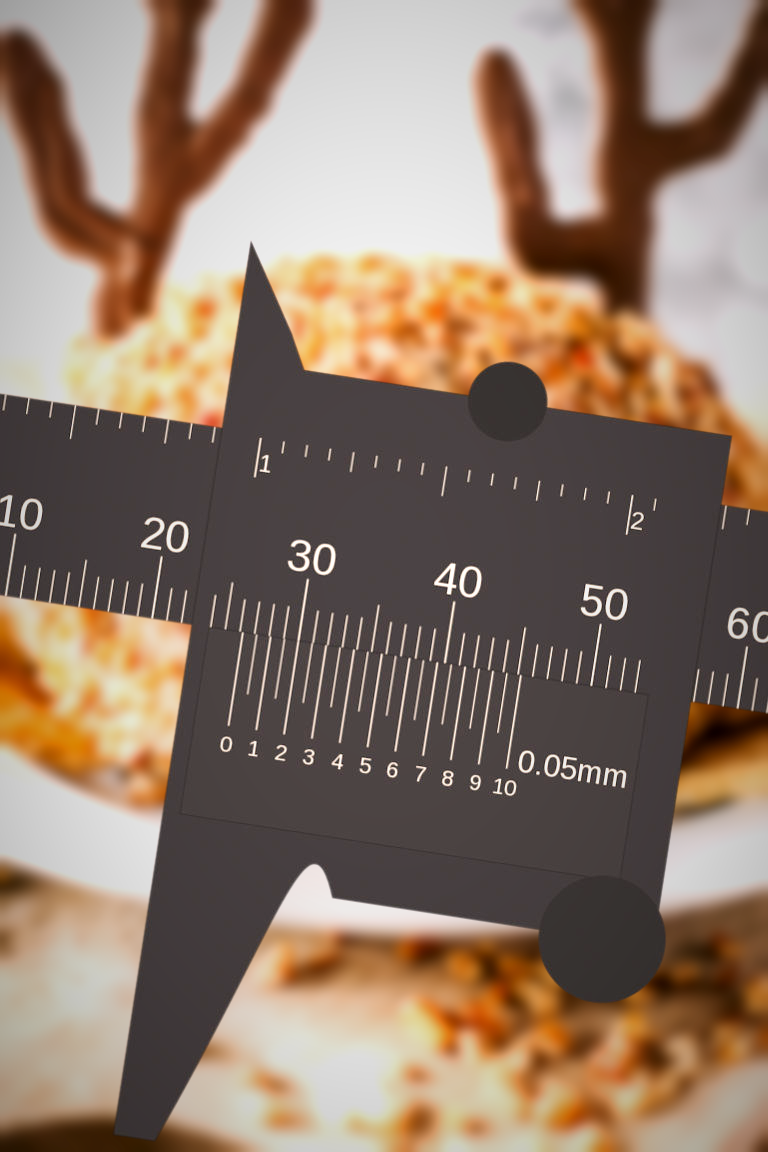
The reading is 26.2mm
